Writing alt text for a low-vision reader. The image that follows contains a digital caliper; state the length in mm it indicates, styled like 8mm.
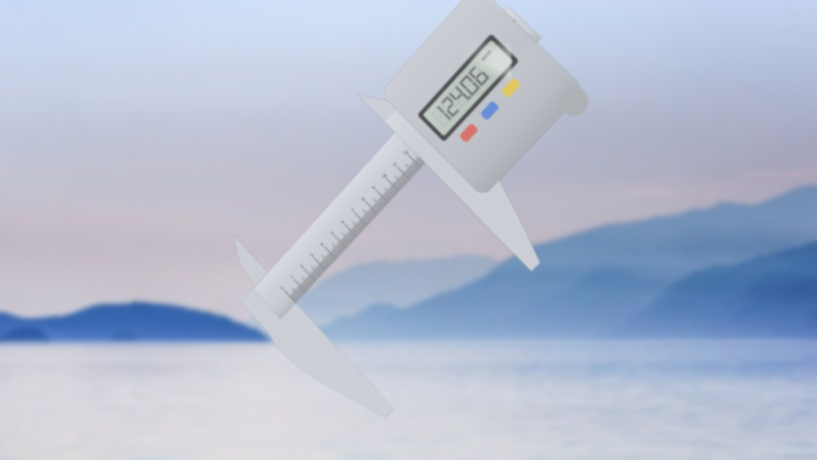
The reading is 124.06mm
